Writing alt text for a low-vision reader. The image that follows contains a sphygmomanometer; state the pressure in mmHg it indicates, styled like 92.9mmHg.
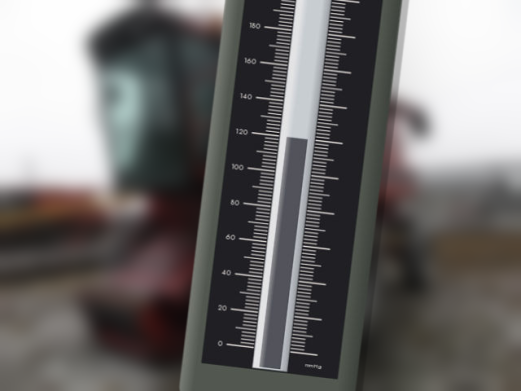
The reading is 120mmHg
